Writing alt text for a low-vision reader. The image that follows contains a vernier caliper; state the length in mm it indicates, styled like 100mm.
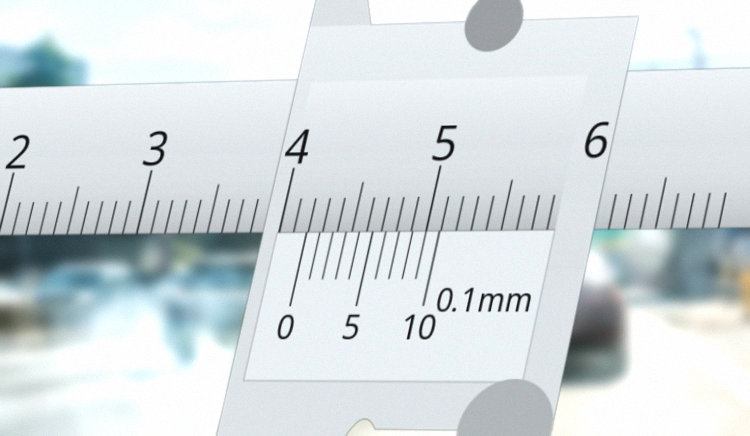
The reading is 41.9mm
